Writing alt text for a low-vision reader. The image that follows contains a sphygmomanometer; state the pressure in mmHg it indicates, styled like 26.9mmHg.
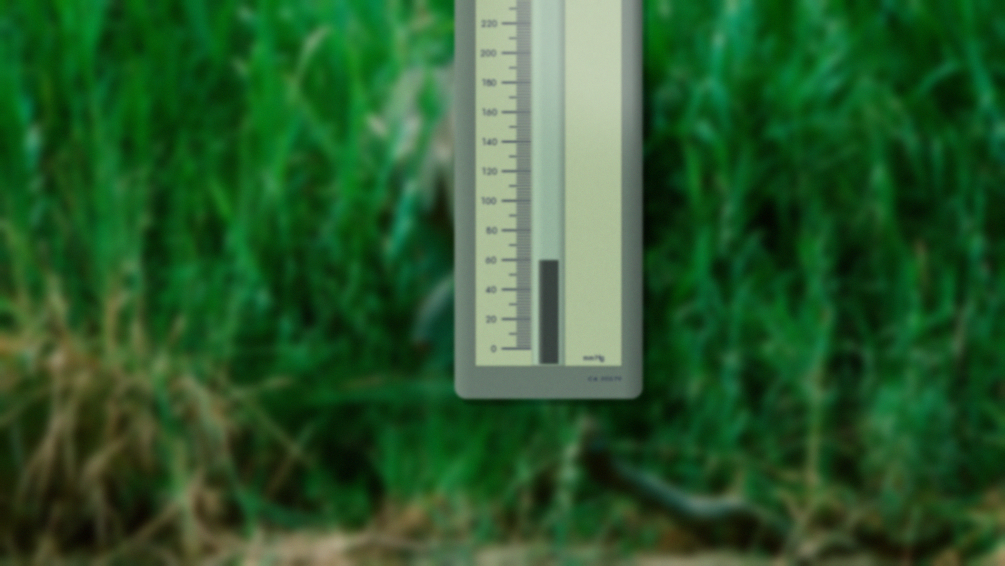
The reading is 60mmHg
